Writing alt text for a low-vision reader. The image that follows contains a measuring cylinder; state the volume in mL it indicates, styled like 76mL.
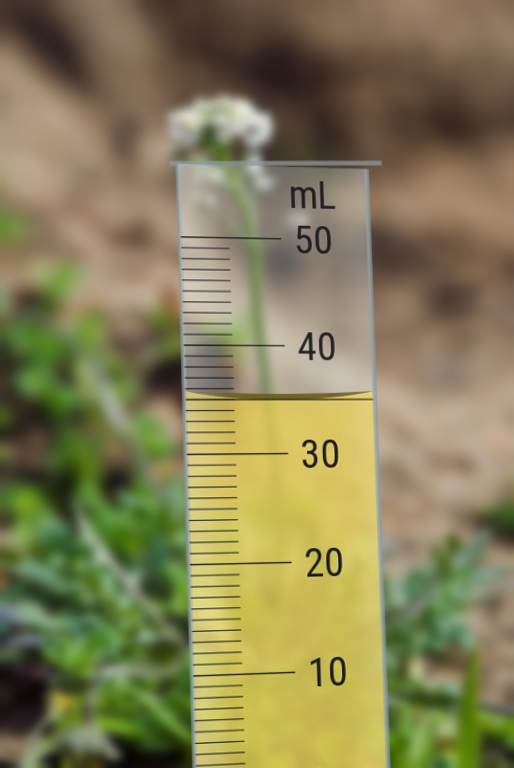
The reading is 35mL
